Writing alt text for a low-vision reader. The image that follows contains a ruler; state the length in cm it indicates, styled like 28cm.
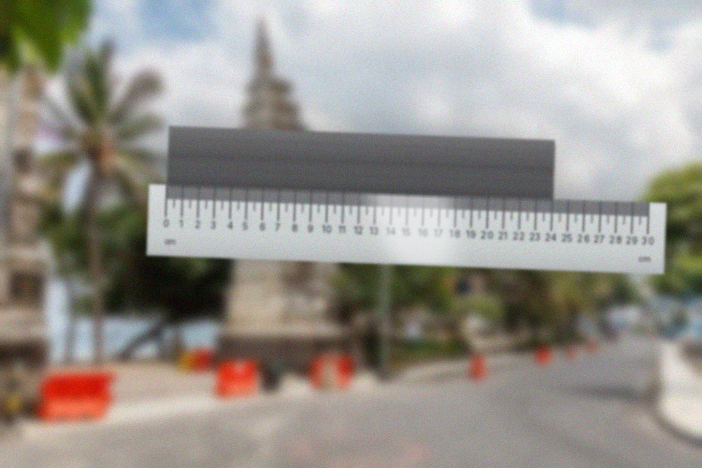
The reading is 24cm
